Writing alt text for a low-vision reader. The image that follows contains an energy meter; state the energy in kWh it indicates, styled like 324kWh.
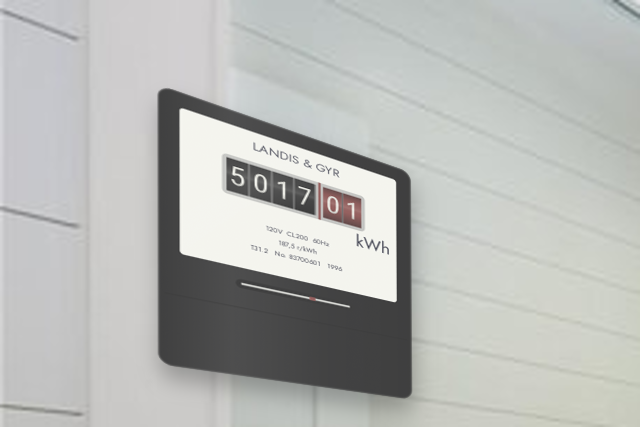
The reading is 5017.01kWh
